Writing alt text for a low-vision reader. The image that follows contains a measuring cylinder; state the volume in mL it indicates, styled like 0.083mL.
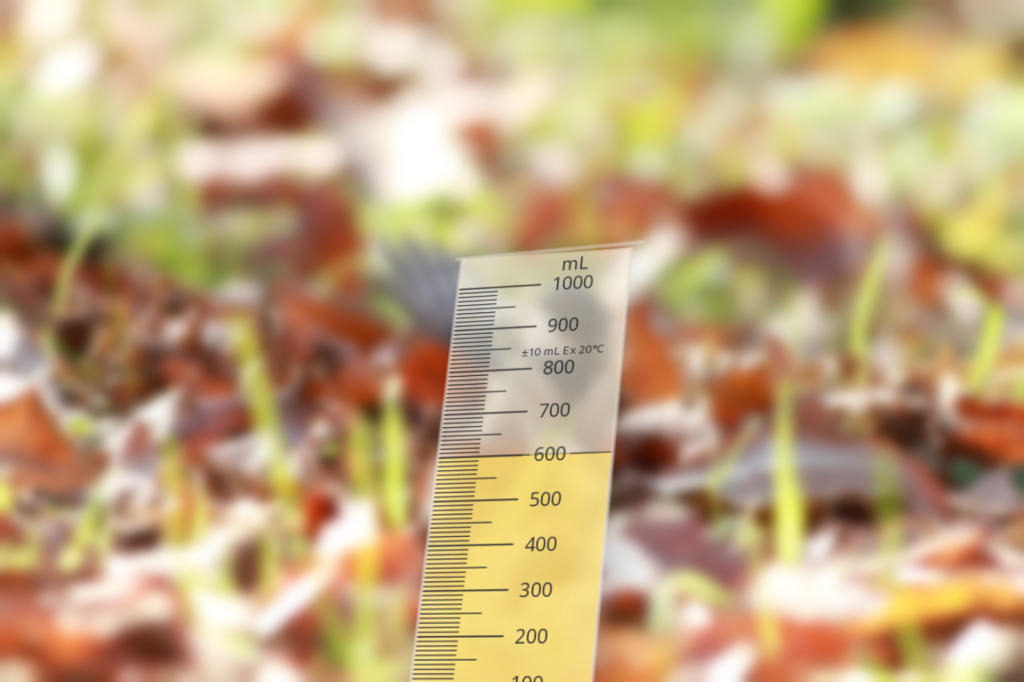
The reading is 600mL
